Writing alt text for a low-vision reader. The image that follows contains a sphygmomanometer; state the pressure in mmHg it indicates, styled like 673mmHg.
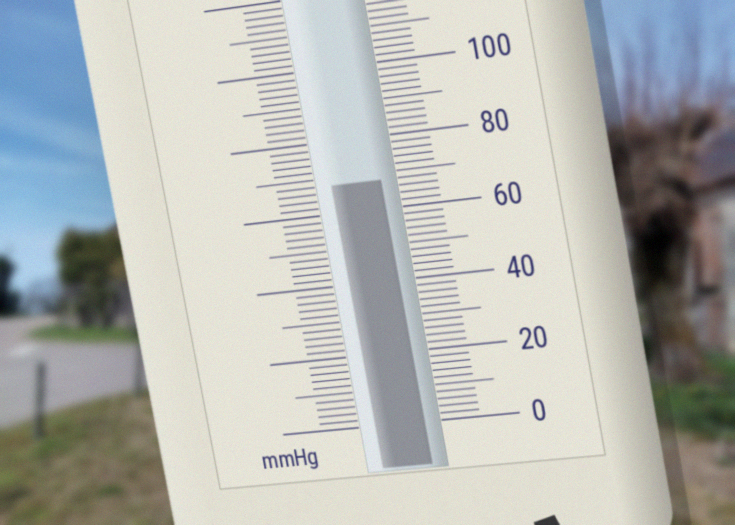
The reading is 68mmHg
